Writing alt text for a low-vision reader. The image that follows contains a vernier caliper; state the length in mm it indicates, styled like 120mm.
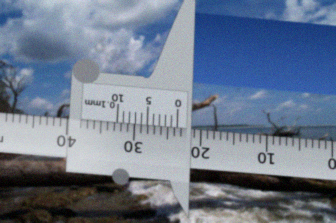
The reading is 23.6mm
